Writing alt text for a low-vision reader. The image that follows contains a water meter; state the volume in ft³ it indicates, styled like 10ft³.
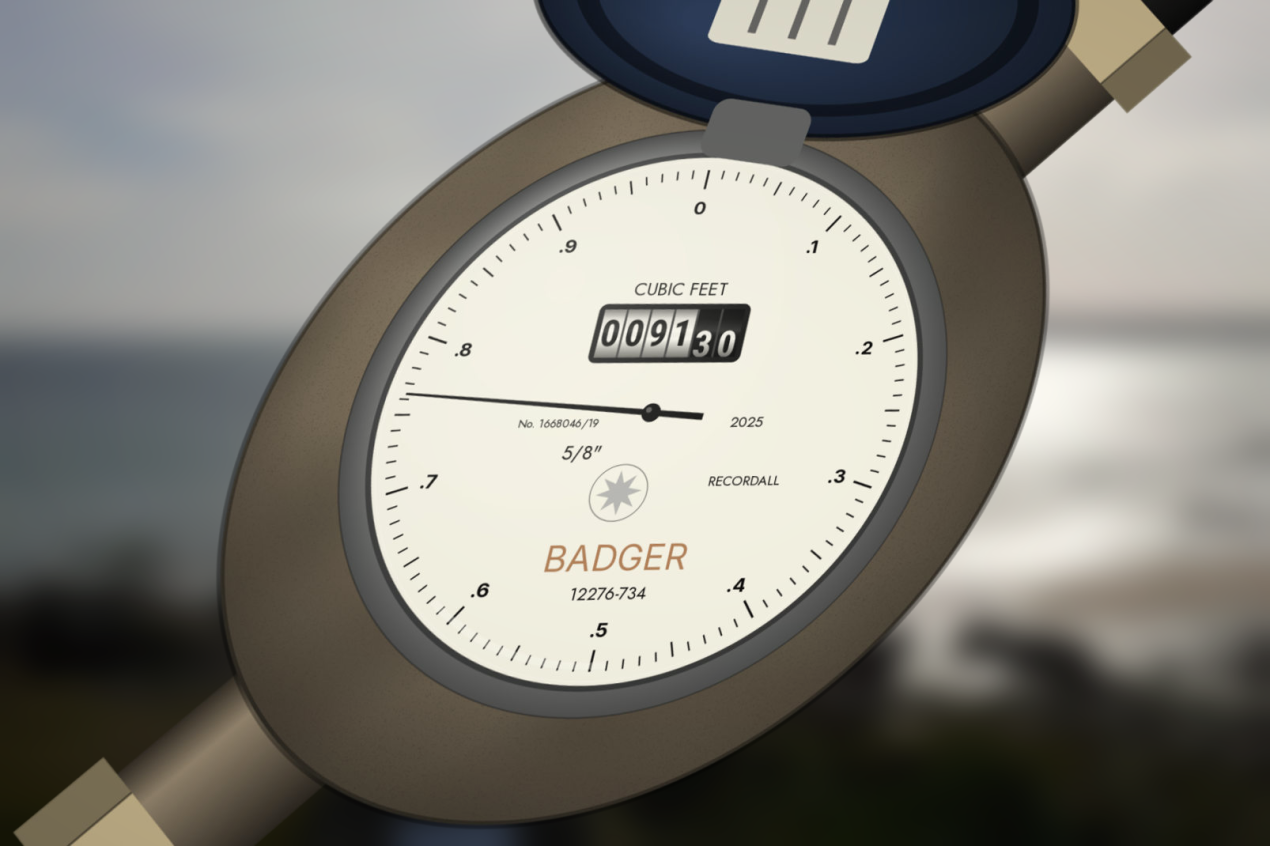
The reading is 9129.76ft³
